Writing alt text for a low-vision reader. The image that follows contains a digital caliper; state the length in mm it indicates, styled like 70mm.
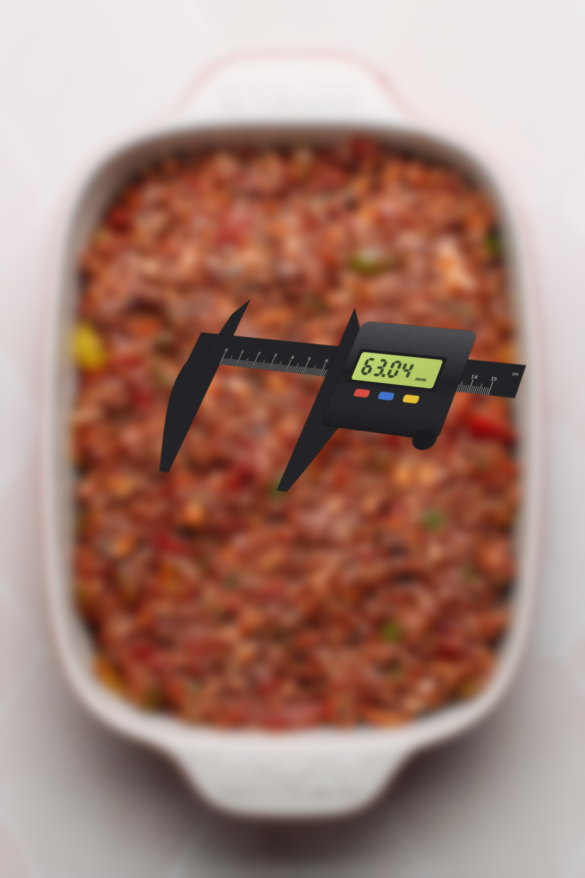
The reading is 63.04mm
